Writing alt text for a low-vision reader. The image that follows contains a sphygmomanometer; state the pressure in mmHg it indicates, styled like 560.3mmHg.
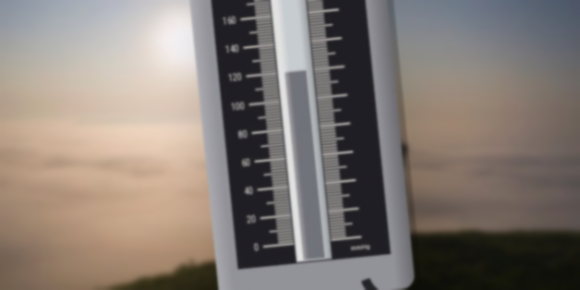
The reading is 120mmHg
